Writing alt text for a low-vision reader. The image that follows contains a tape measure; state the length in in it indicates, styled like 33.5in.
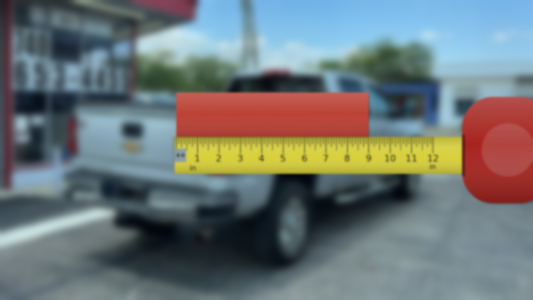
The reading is 9in
